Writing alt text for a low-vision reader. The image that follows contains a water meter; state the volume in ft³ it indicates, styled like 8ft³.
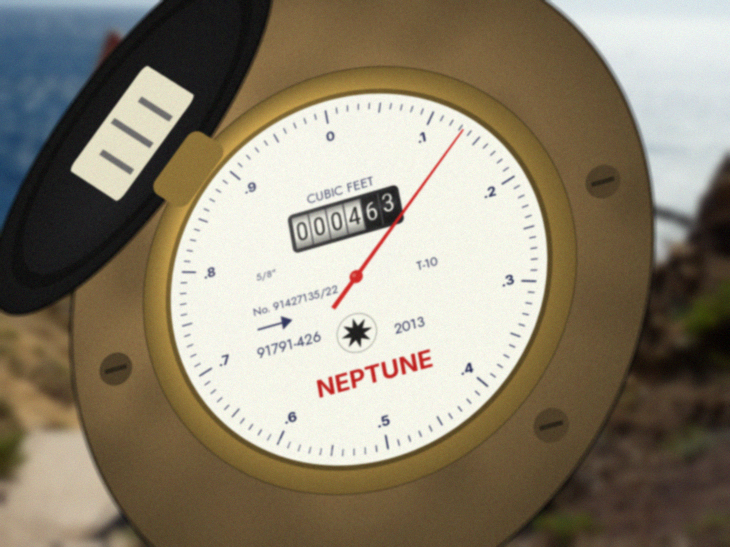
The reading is 463.13ft³
